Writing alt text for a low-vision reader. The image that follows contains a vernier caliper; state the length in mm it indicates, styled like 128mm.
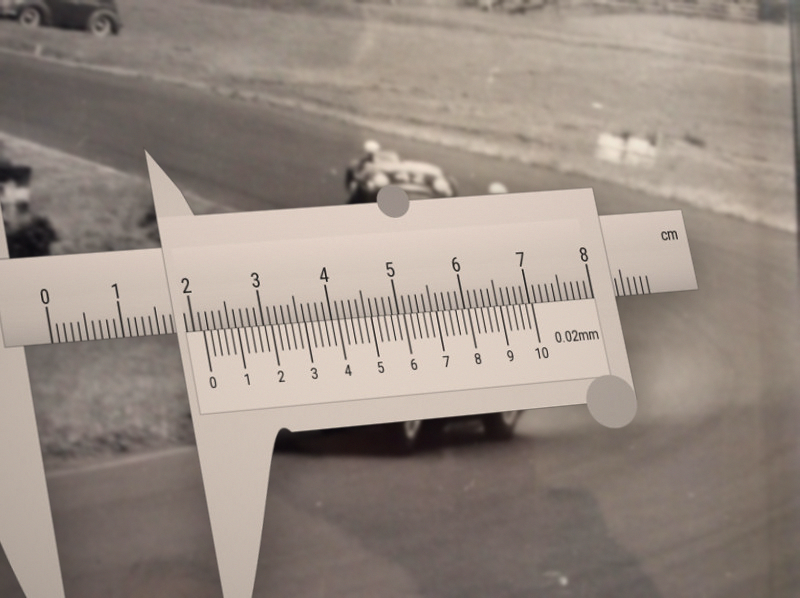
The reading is 21.4mm
